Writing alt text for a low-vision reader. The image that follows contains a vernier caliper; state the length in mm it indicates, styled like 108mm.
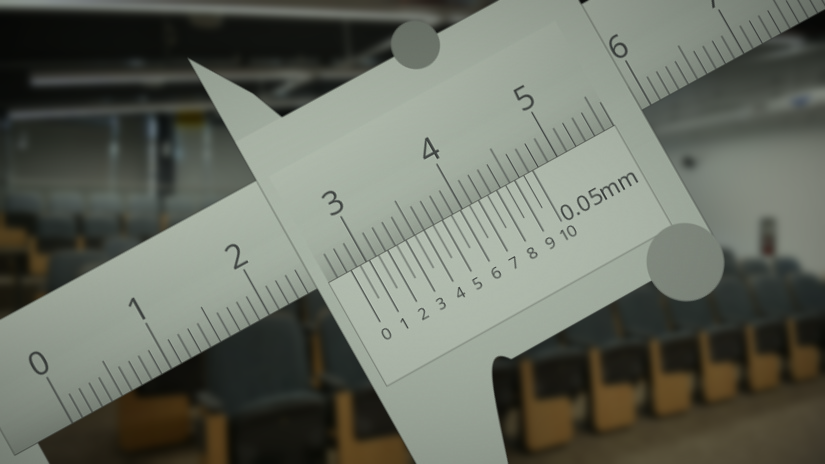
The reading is 28.4mm
